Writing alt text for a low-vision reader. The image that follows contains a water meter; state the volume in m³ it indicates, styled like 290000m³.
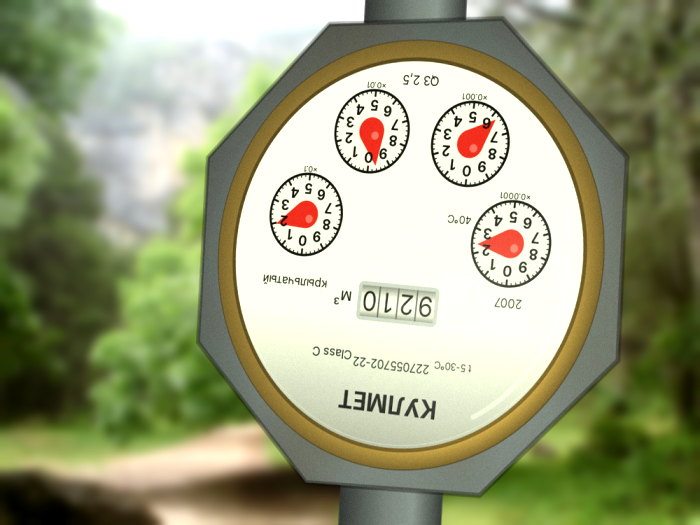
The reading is 9210.1962m³
